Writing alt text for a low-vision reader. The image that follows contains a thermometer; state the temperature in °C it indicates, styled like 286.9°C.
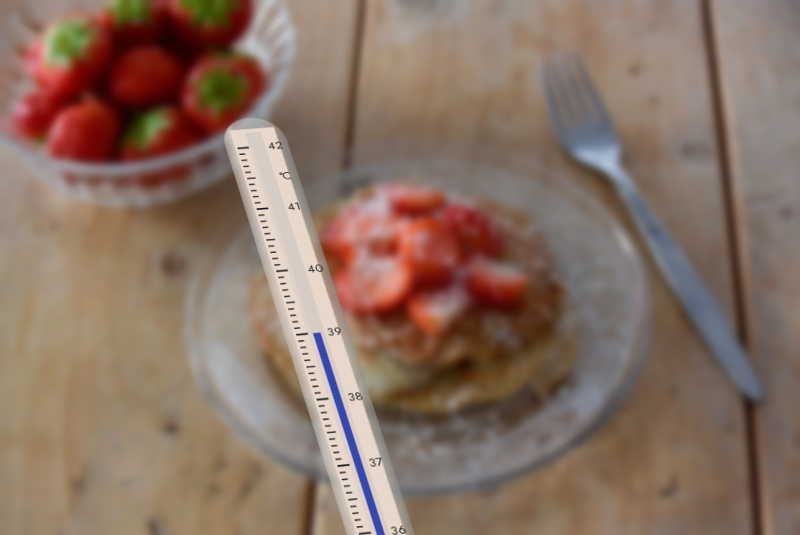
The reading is 39°C
